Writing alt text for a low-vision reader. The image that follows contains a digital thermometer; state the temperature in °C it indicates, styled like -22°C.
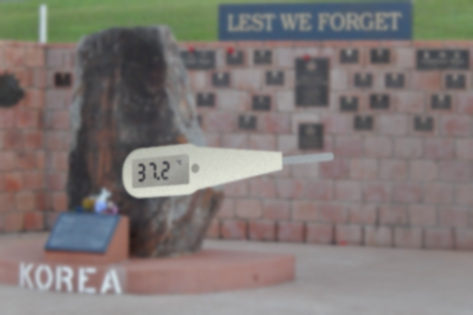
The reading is 37.2°C
